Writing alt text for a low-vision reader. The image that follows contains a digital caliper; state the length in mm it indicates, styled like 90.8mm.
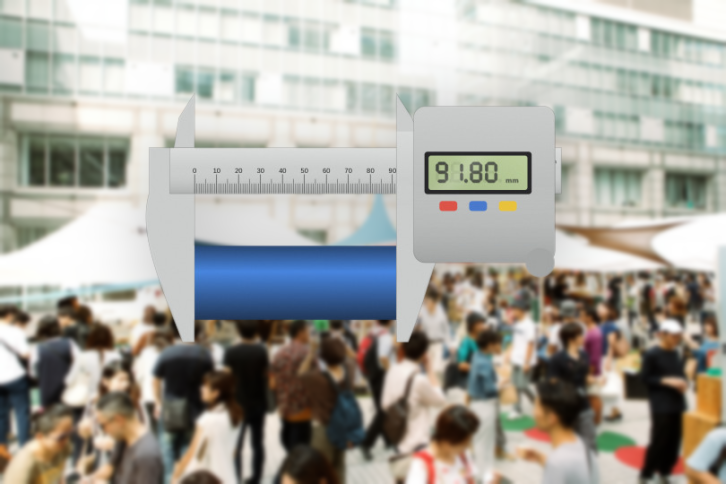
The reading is 91.80mm
